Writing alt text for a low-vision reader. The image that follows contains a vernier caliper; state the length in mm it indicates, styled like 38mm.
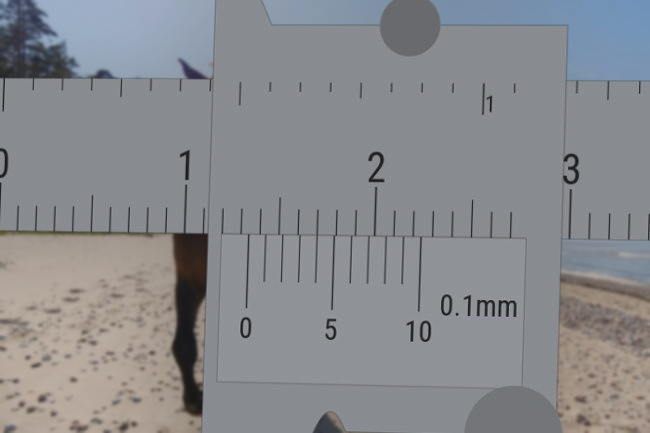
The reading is 13.4mm
